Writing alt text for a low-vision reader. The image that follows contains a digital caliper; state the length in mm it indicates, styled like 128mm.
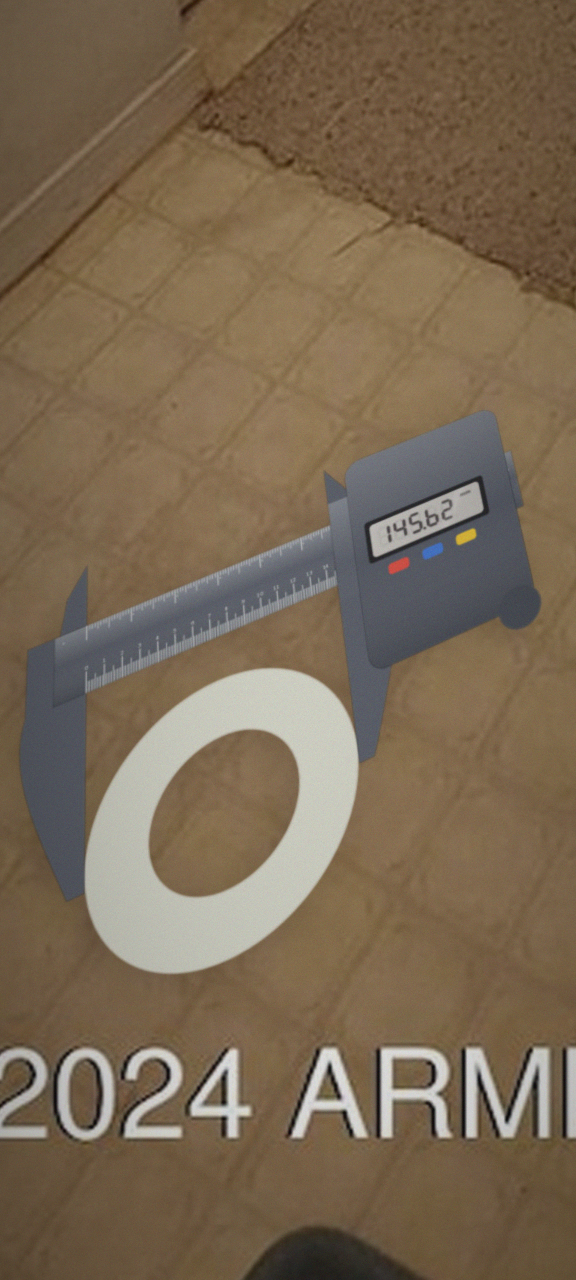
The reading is 145.62mm
